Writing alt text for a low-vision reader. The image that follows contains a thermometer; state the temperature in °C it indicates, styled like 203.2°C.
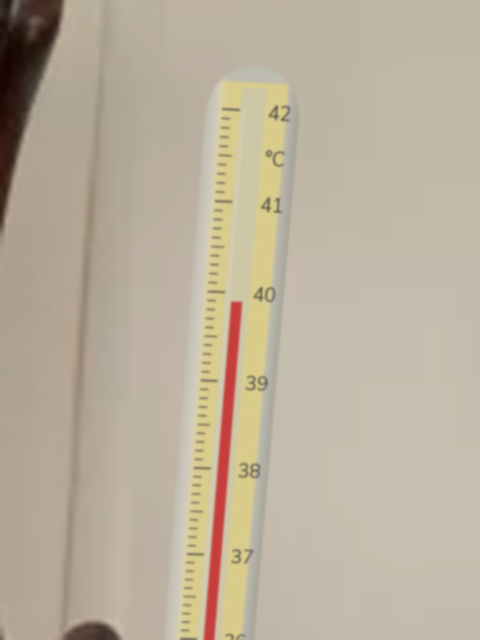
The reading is 39.9°C
